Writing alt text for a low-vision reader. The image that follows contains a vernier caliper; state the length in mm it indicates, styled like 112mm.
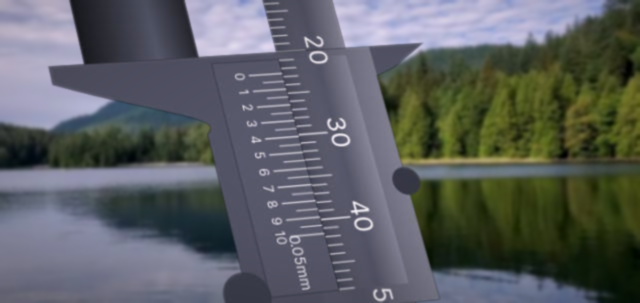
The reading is 22.6mm
